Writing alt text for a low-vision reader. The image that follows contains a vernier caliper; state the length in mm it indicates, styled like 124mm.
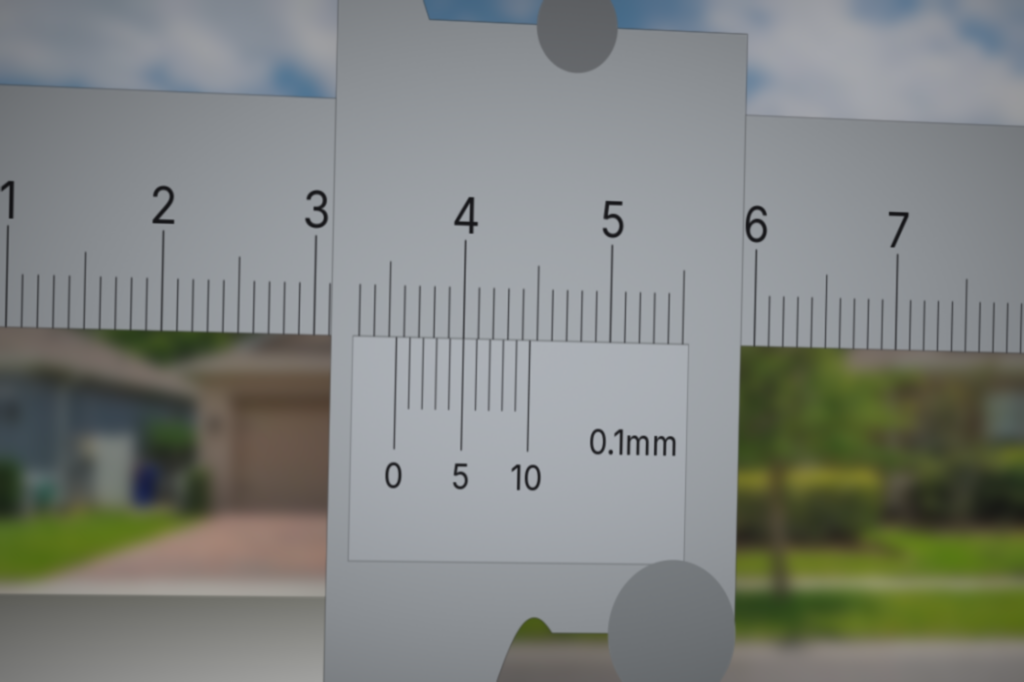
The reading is 35.5mm
